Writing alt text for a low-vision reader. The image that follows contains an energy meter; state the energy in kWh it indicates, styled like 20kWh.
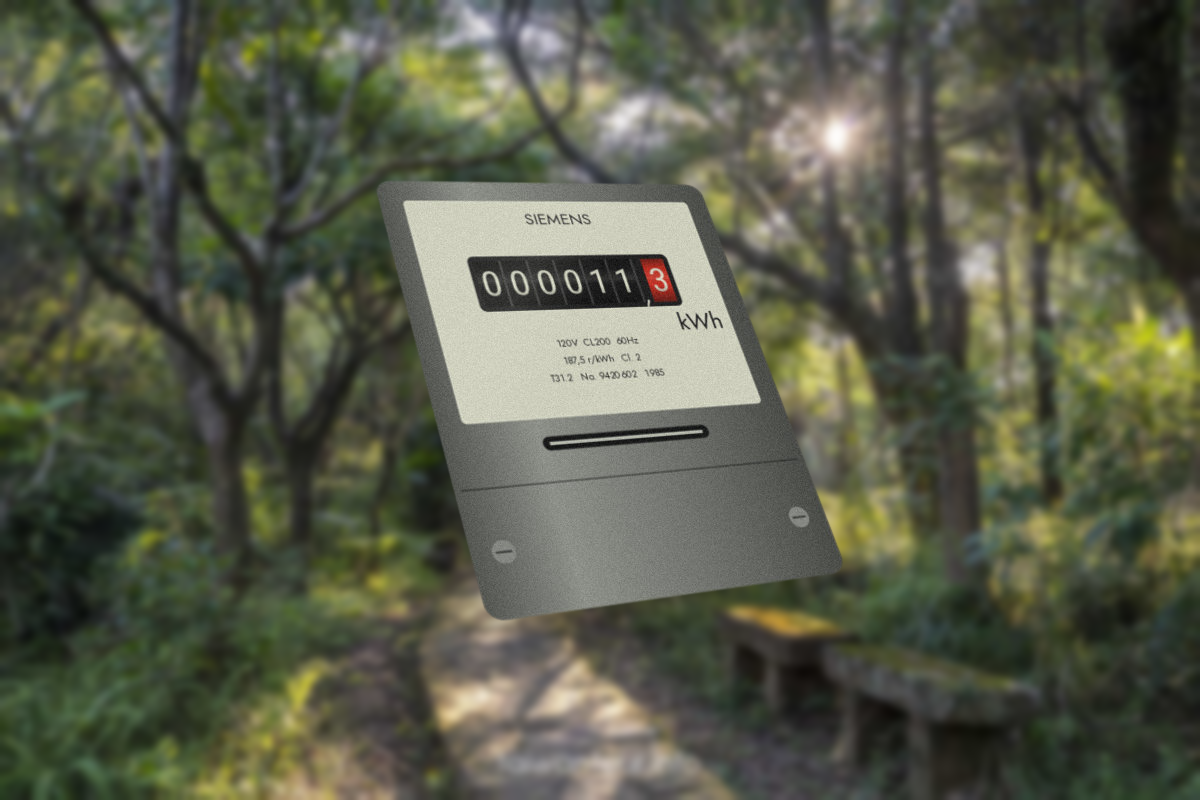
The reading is 11.3kWh
